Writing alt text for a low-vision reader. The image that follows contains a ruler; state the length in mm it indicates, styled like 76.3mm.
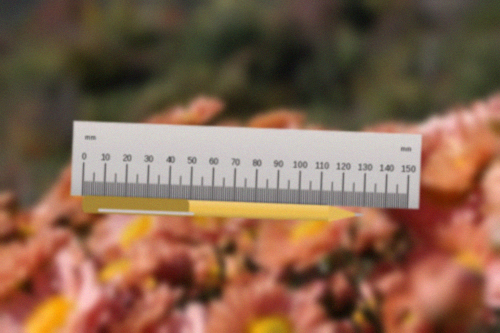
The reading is 130mm
